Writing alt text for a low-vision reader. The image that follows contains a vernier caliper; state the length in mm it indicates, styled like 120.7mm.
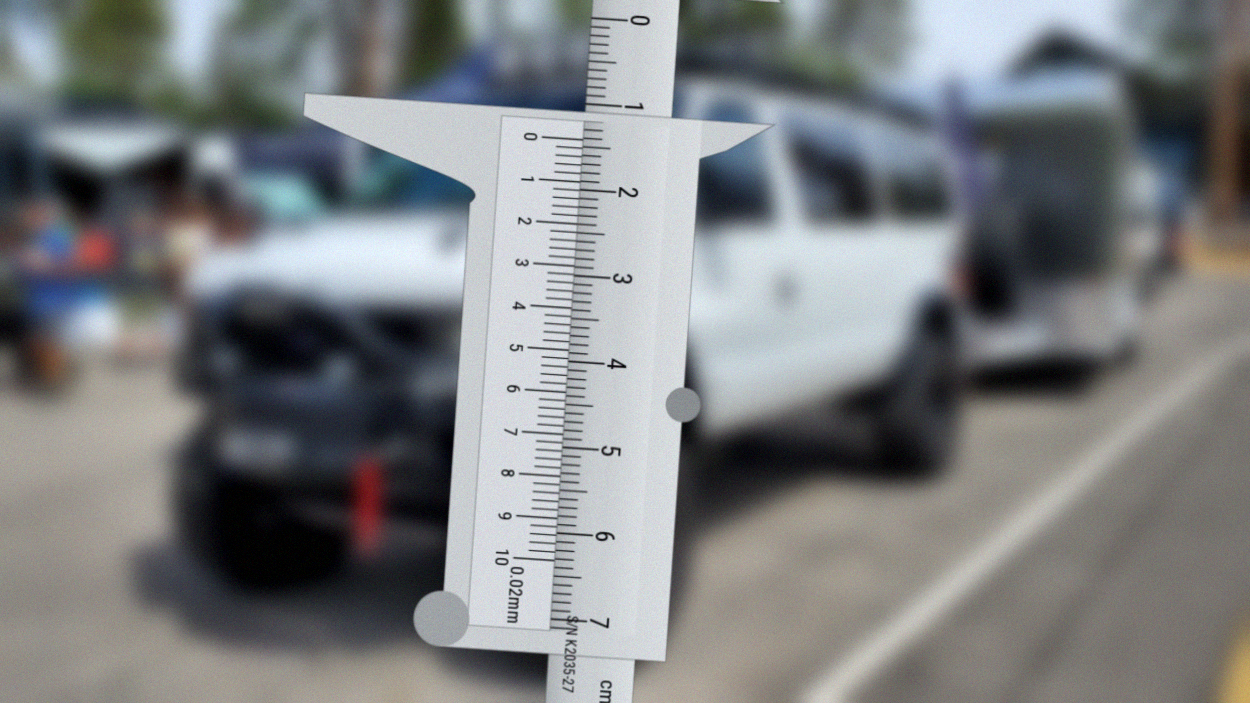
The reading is 14.2mm
